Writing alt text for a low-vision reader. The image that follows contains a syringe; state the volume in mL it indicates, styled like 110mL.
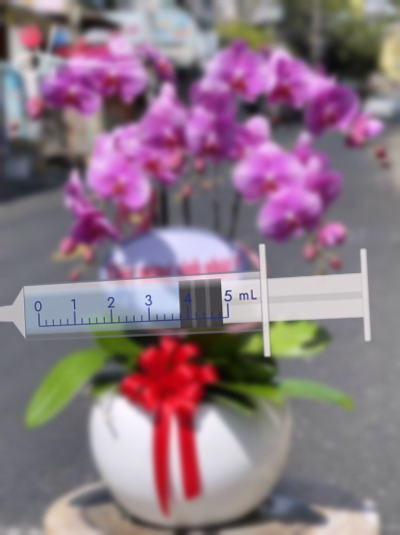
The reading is 3.8mL
